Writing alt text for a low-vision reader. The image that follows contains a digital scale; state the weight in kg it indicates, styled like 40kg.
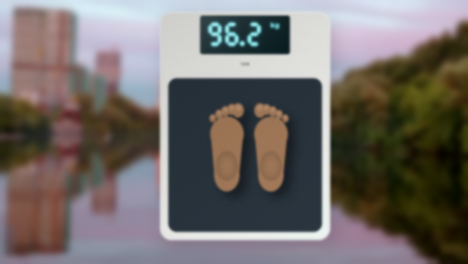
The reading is 96.2kg
